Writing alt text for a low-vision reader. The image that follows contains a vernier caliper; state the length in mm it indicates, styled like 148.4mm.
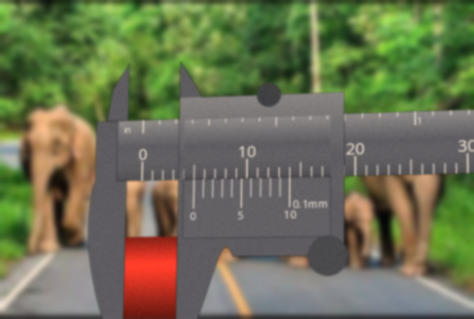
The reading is 5.0mm
